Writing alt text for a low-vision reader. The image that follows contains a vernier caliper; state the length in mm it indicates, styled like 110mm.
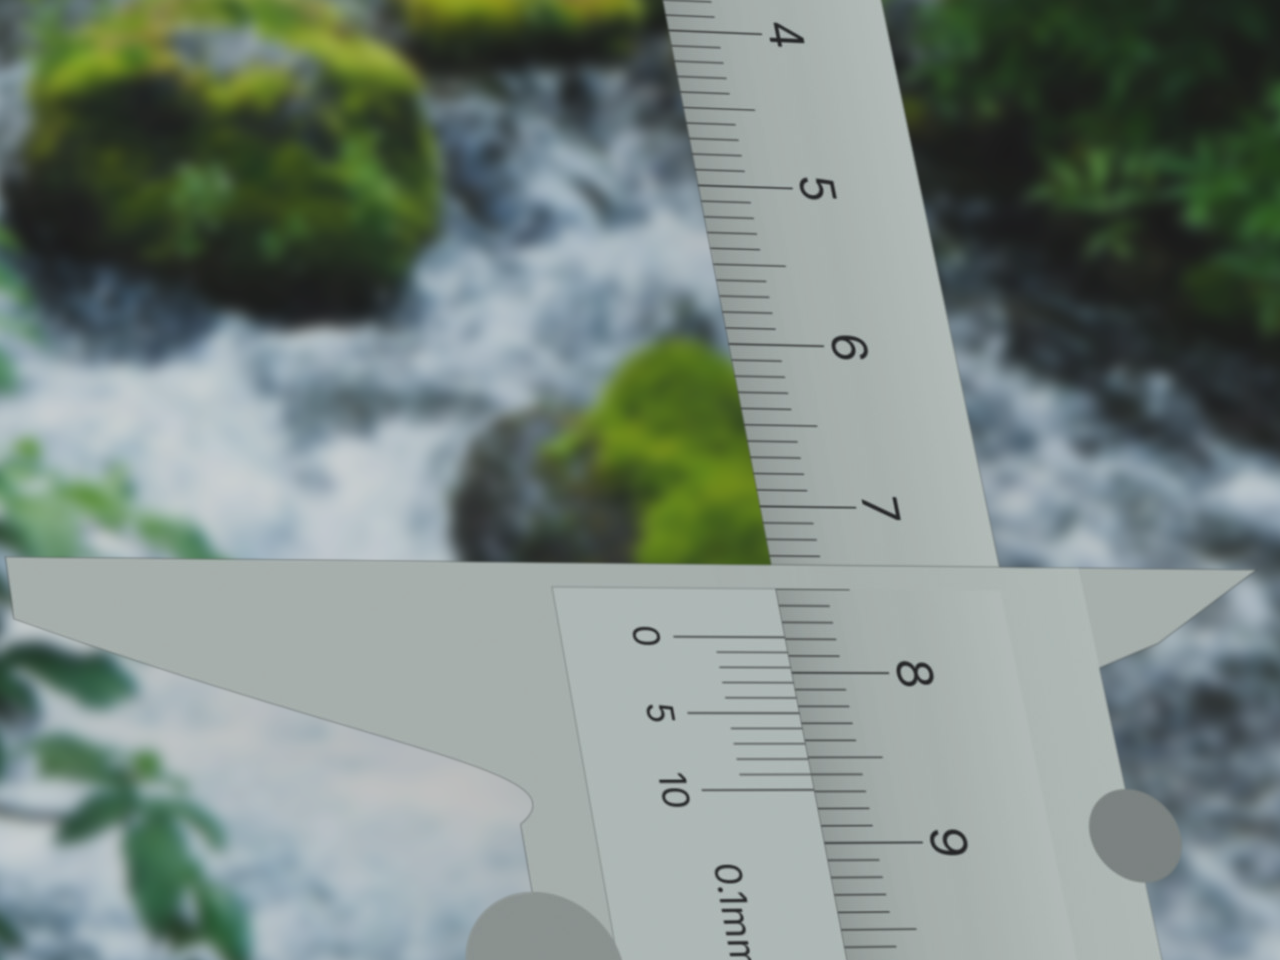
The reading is 77.9mm
